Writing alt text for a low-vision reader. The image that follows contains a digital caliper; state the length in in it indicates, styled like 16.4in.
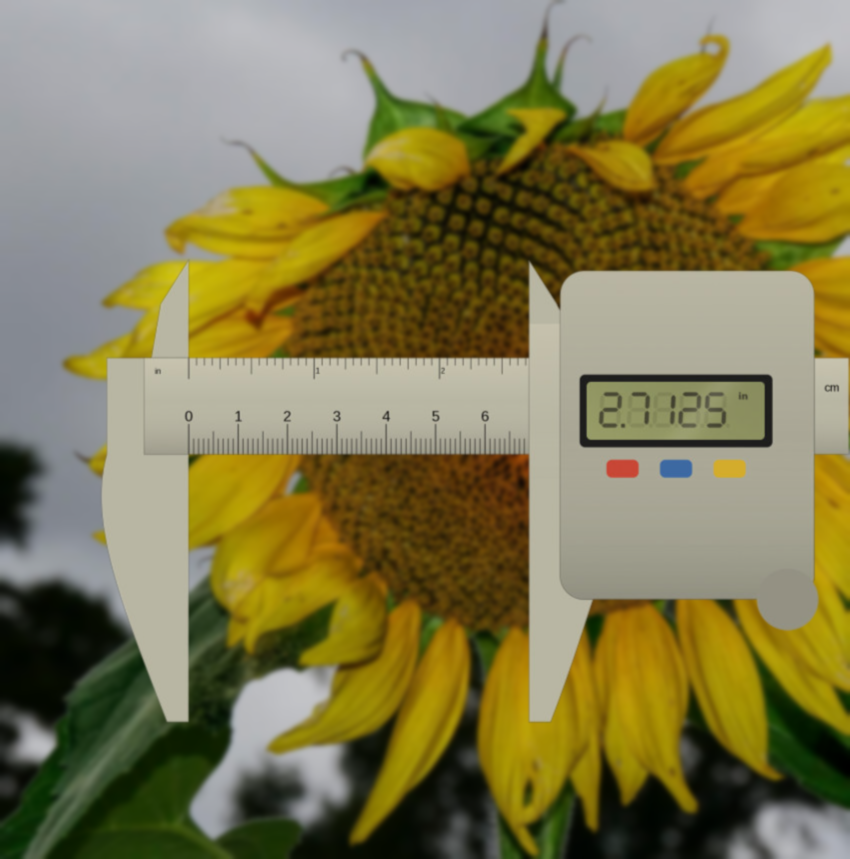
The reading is 2.7125in
